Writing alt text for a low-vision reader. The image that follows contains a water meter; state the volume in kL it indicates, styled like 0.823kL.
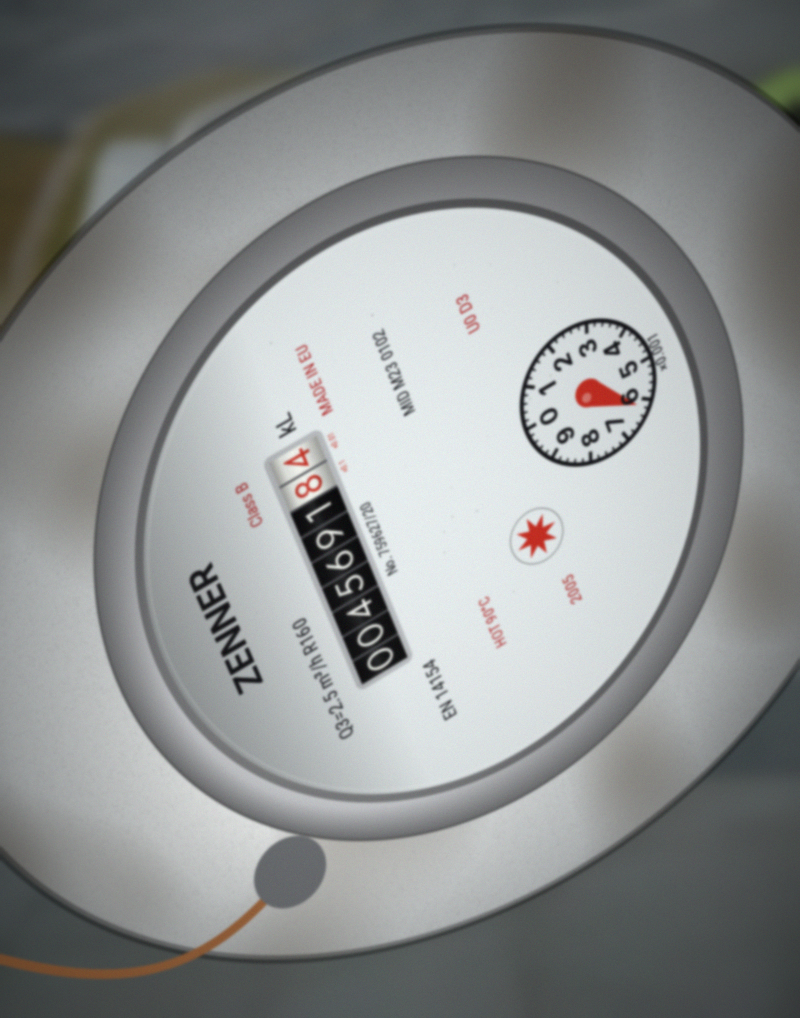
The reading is 45691.846kL
